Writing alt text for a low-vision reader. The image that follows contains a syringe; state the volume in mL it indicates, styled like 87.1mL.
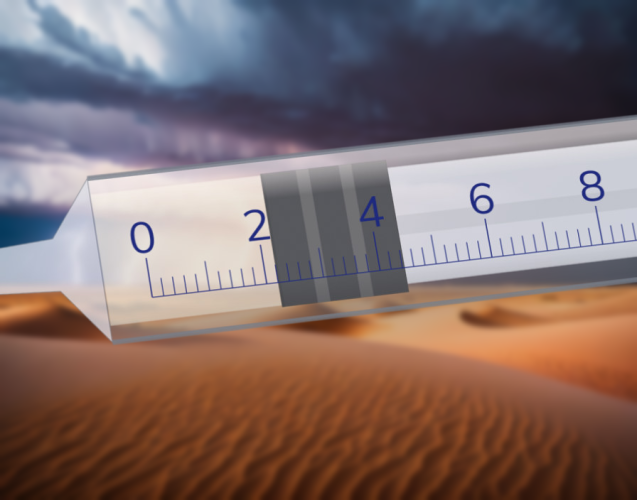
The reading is 2.2mL
